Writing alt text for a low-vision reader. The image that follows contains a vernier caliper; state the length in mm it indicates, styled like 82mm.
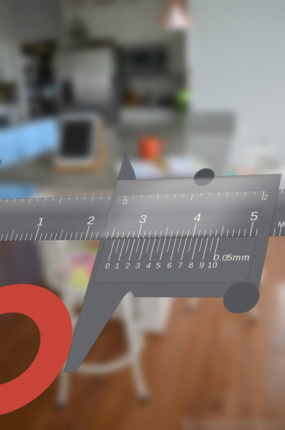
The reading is 25.6mm
